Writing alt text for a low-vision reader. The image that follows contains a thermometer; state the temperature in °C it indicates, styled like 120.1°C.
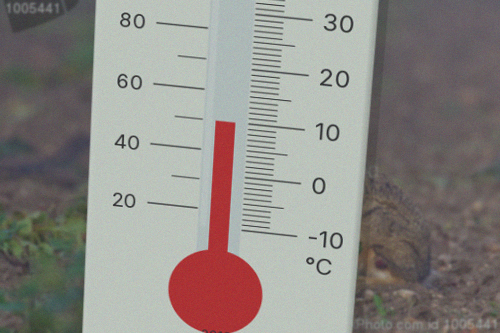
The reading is 10°C
